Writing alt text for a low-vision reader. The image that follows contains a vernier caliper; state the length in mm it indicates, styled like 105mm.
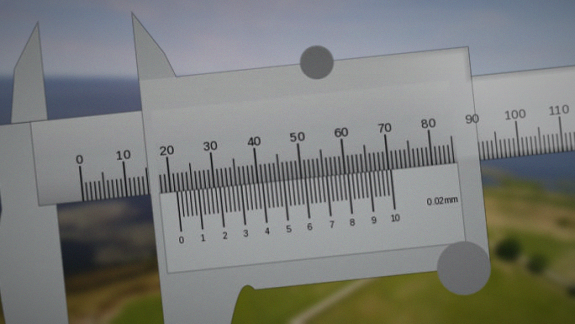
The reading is 21.5mm
